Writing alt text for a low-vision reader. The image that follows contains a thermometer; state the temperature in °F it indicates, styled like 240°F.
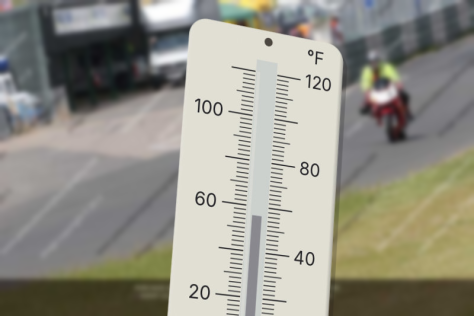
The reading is 56°F
